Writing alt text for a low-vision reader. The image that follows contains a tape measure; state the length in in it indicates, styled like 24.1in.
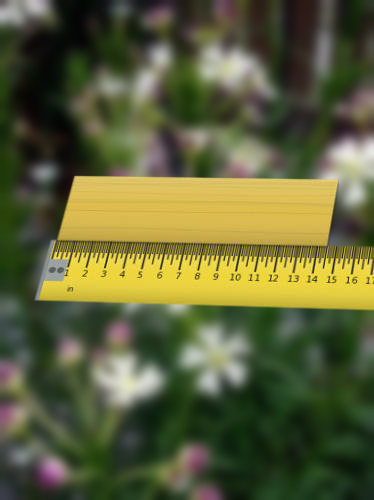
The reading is 14.5in
